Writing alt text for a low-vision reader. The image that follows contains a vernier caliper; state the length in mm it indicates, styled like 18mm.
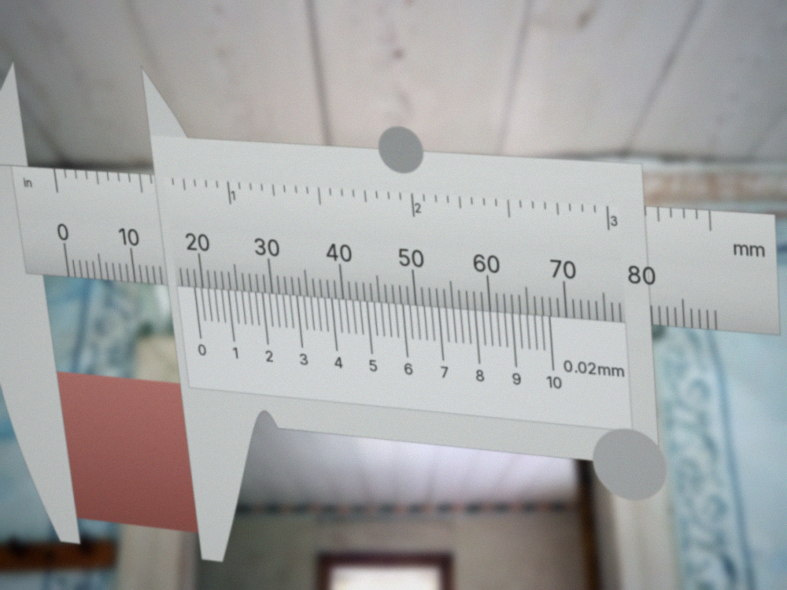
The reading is 18.8mm
